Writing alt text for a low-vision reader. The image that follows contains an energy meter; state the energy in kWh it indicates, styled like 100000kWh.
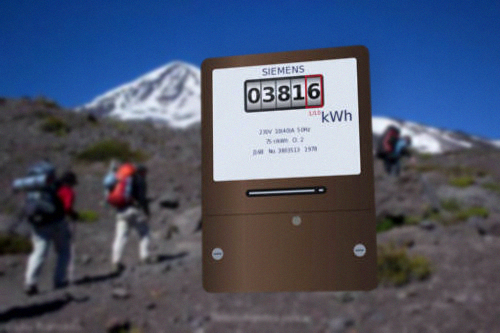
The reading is 381.6kWh
